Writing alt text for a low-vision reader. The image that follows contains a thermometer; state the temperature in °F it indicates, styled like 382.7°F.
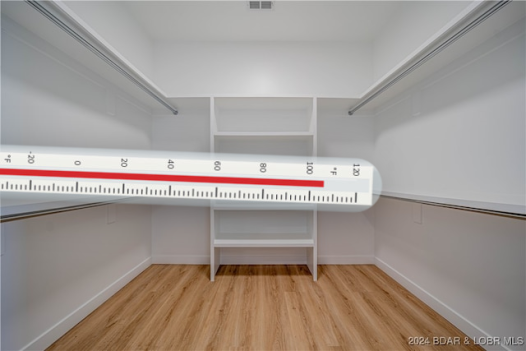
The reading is 106°F
